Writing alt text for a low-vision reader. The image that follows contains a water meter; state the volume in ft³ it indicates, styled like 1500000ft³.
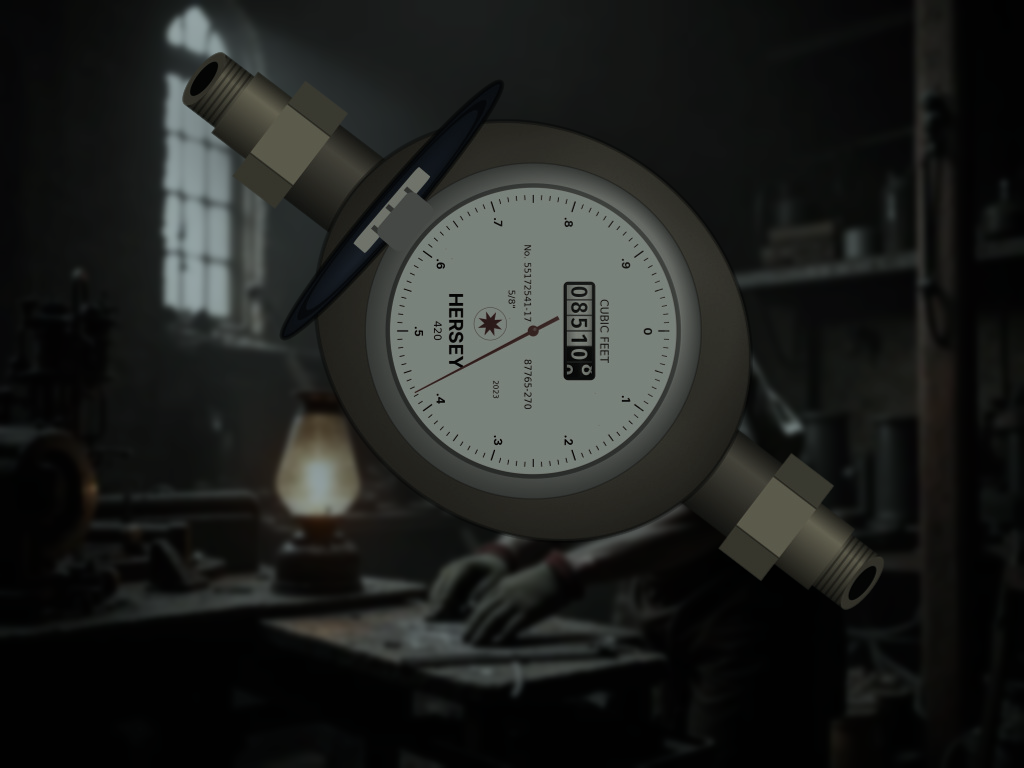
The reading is 85108.42ft³
